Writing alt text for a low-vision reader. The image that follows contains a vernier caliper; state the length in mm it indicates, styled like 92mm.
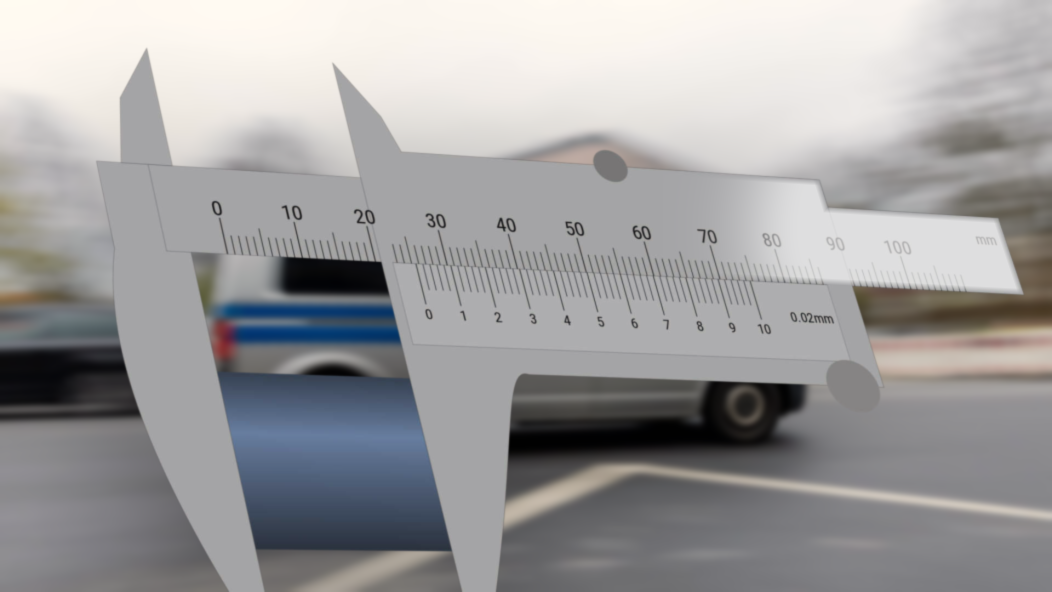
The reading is 25.6mm
